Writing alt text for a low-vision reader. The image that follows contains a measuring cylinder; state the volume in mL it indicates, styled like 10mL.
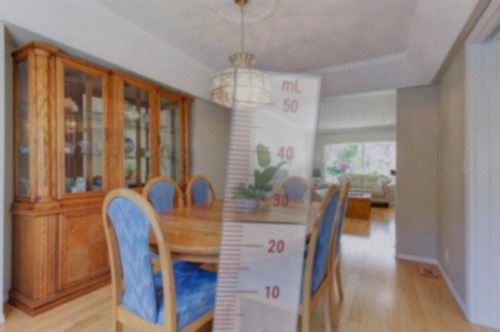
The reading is 25mL
